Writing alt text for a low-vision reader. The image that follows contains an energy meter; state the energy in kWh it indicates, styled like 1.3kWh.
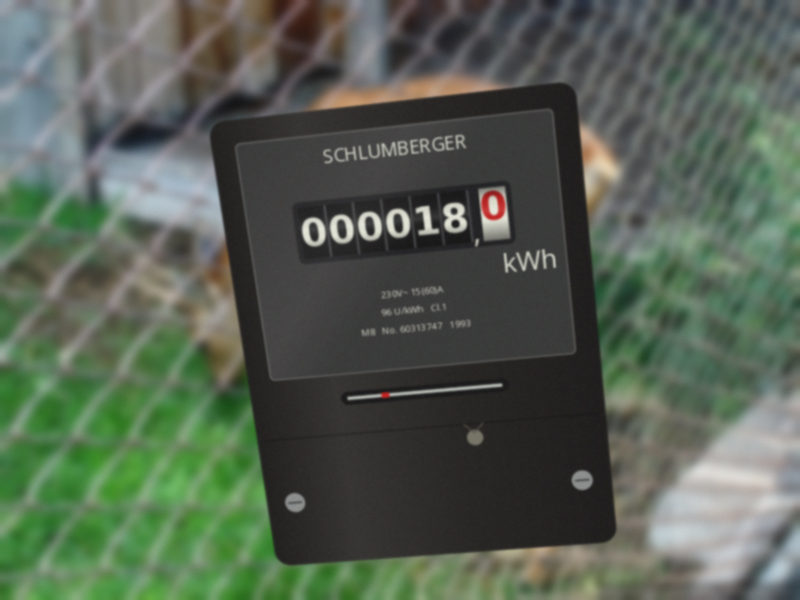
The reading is 18.0kWh
